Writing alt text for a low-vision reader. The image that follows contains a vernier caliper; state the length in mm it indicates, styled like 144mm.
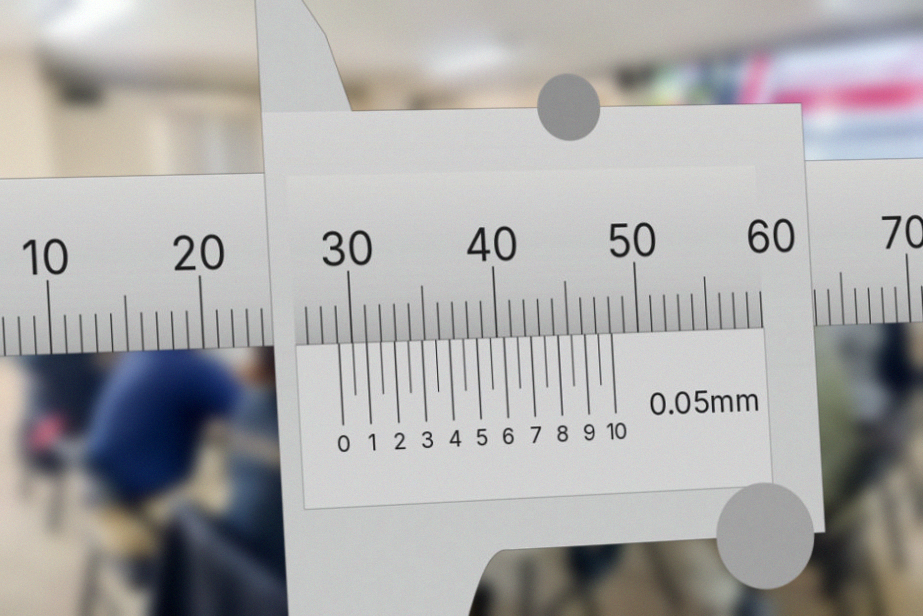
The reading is 29.1mm
